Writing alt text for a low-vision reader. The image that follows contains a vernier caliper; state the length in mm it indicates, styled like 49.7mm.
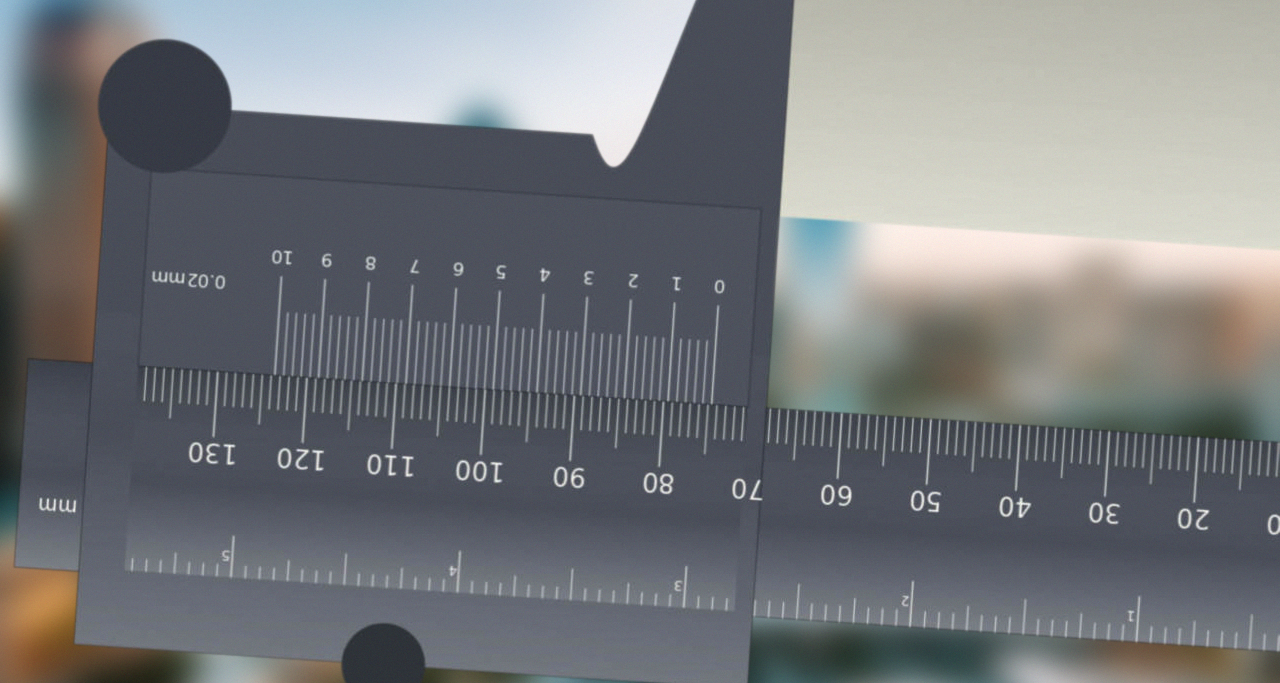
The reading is 74.6mm
